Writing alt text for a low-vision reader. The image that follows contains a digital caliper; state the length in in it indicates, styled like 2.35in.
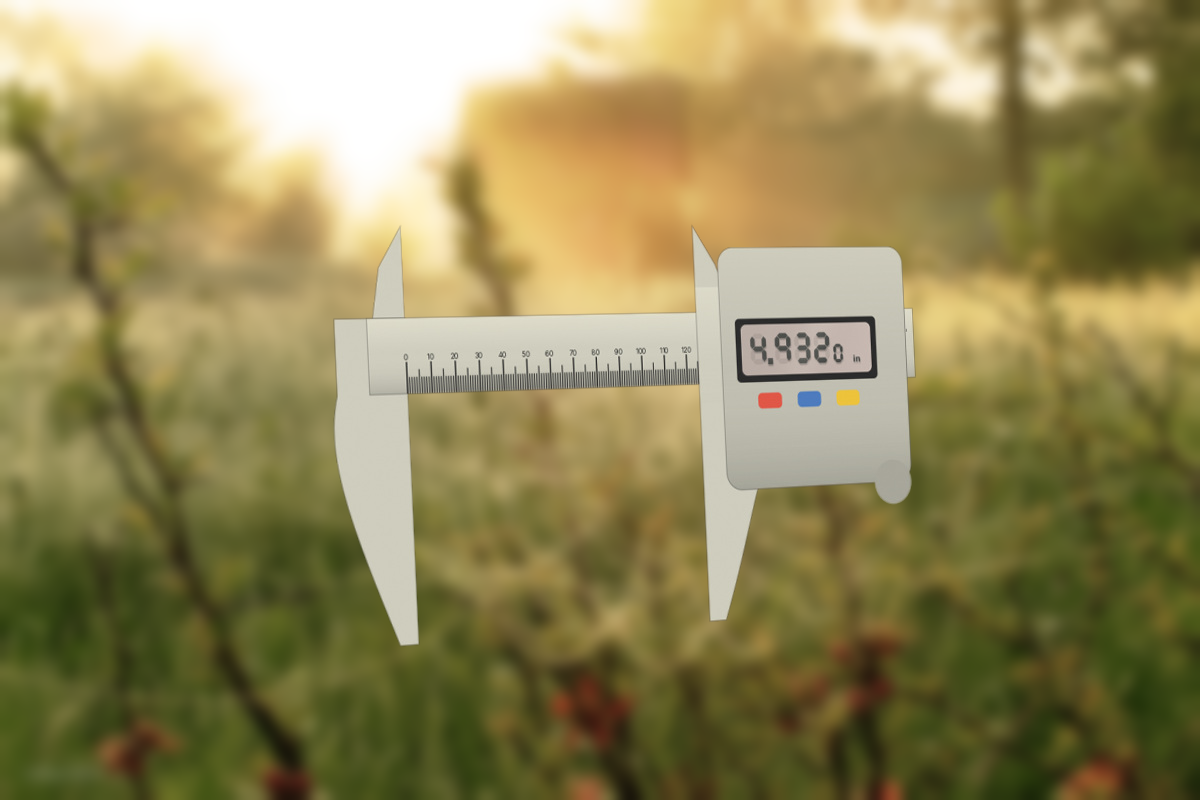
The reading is 4.9320in
